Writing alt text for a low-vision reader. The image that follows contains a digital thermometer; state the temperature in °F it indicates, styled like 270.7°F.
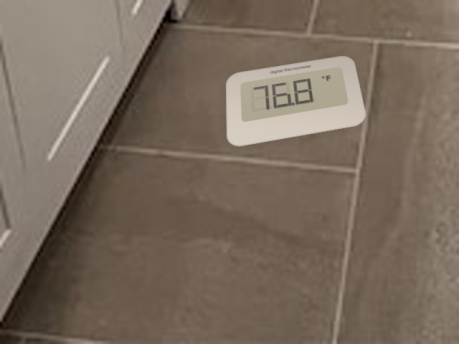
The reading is 76.8°F
